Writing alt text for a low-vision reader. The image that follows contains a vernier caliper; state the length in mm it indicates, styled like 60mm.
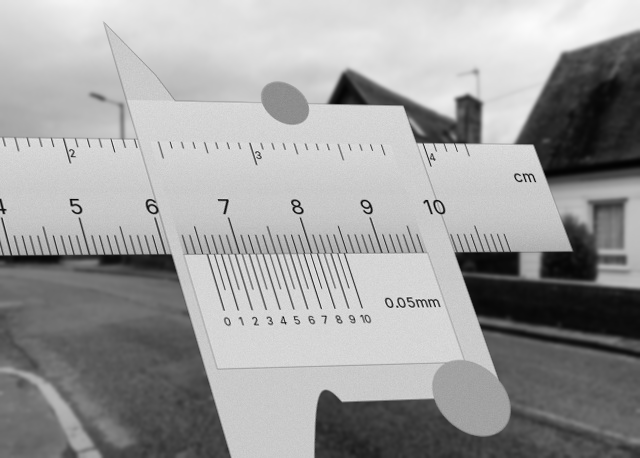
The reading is 65.6mm
